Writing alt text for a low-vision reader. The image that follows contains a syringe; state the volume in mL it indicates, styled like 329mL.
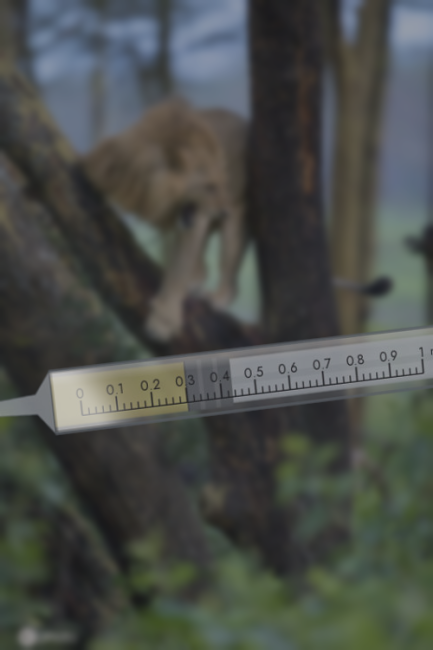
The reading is 0.3mL
